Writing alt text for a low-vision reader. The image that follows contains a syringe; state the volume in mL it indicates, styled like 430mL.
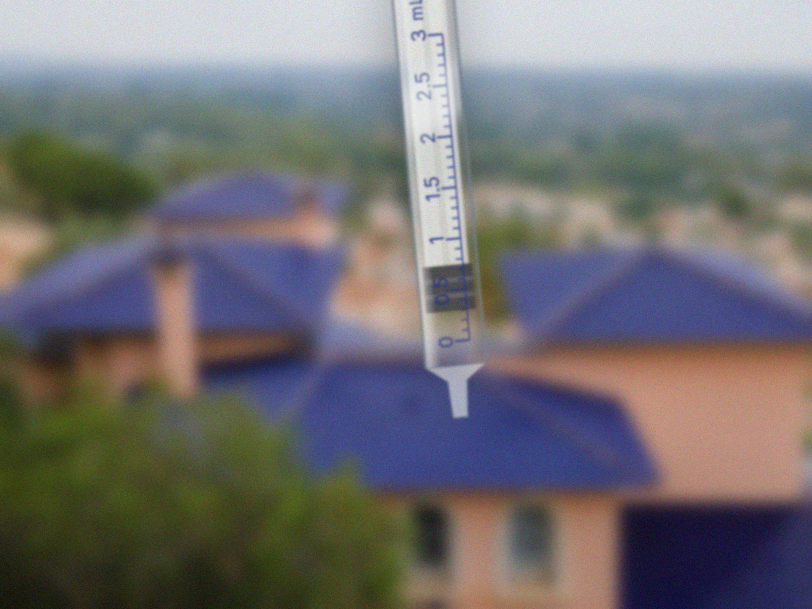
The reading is 0.3mL
